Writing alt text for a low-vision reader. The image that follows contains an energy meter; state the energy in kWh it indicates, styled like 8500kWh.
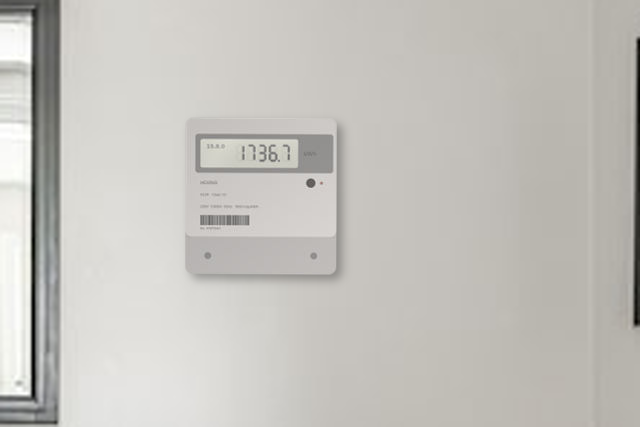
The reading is 1736.7kWh
